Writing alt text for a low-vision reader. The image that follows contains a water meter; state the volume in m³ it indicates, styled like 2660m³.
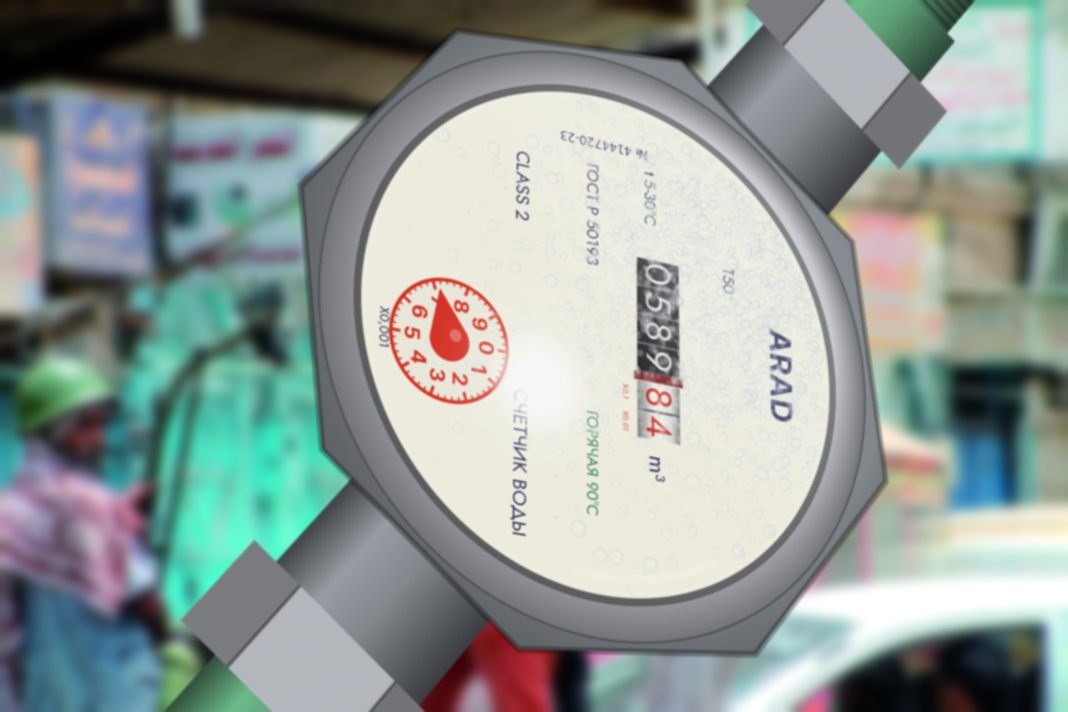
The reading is 589.847m³
